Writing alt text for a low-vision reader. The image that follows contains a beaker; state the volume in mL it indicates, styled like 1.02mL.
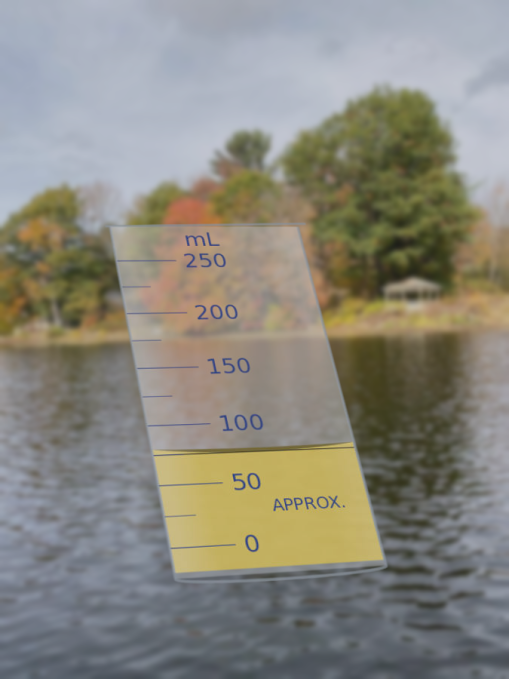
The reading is 75mL
